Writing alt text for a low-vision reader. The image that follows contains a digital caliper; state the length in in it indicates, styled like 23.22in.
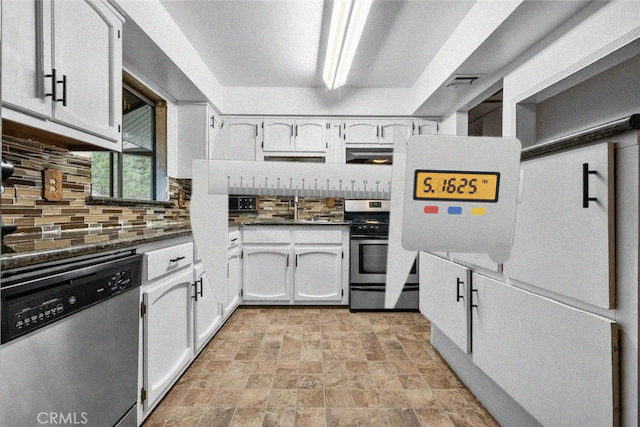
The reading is 5.1625in
